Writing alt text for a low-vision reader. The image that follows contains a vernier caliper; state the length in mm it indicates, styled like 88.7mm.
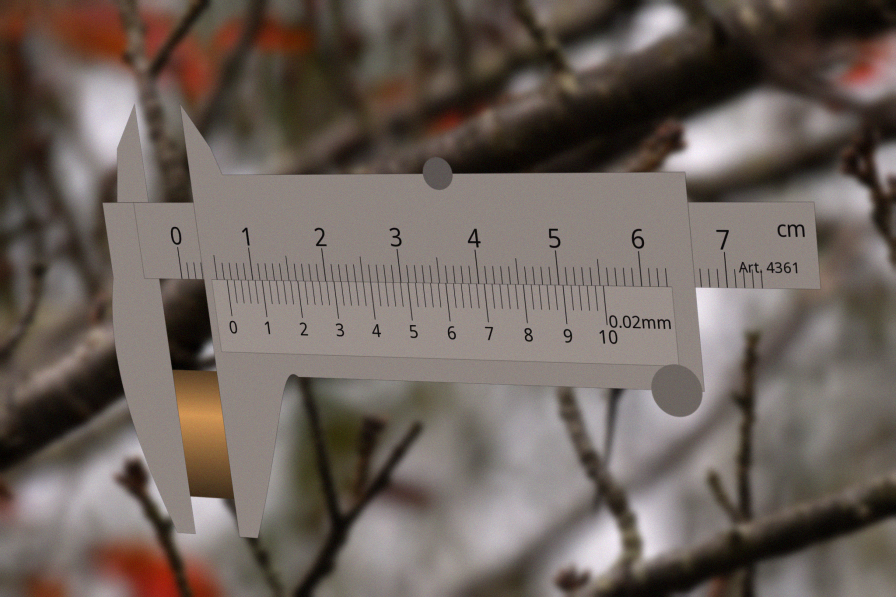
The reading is 6.4mm
